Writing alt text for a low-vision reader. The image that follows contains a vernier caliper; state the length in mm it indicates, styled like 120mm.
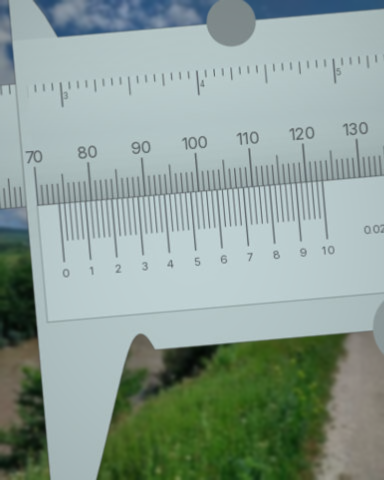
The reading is 74.0mm
